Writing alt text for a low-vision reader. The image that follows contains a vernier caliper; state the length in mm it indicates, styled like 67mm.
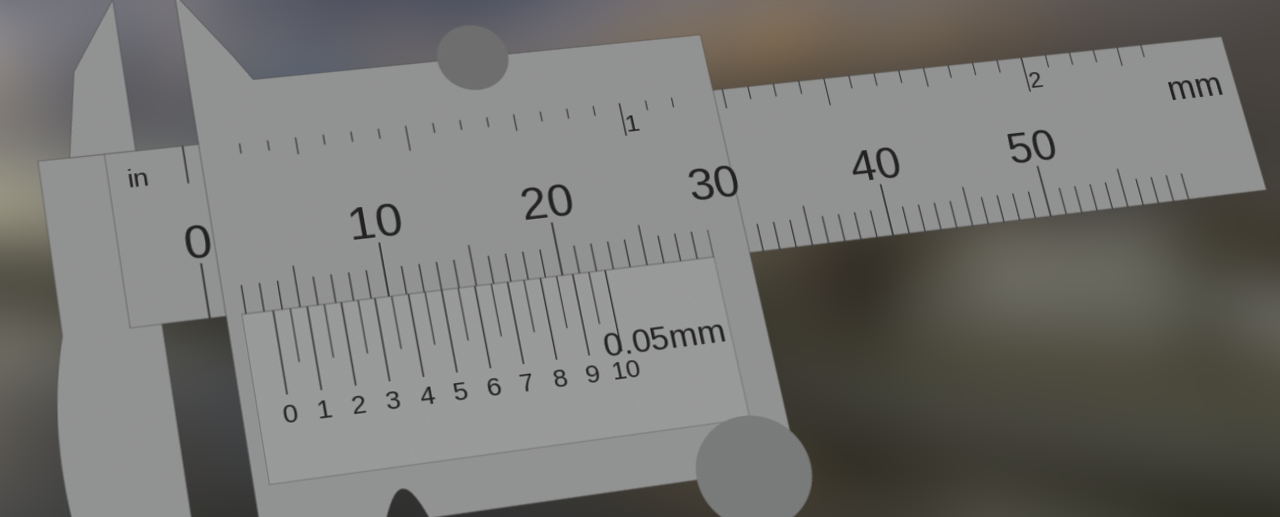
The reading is 3.5mm
